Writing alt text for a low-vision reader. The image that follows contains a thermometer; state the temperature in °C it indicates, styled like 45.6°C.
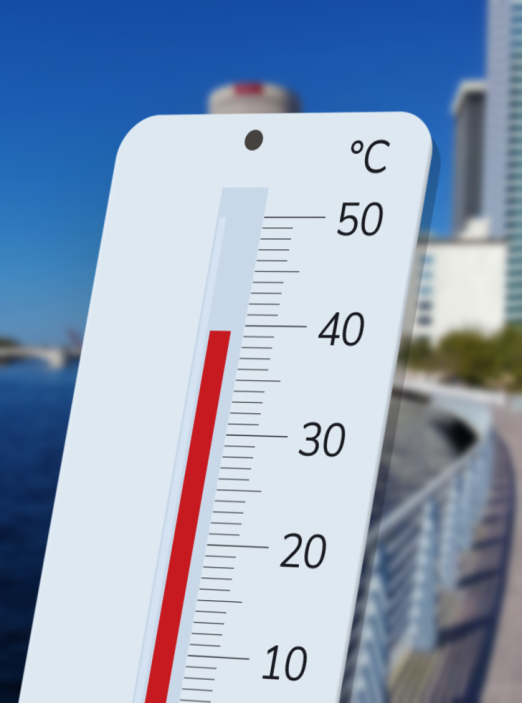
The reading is 39.5°C
